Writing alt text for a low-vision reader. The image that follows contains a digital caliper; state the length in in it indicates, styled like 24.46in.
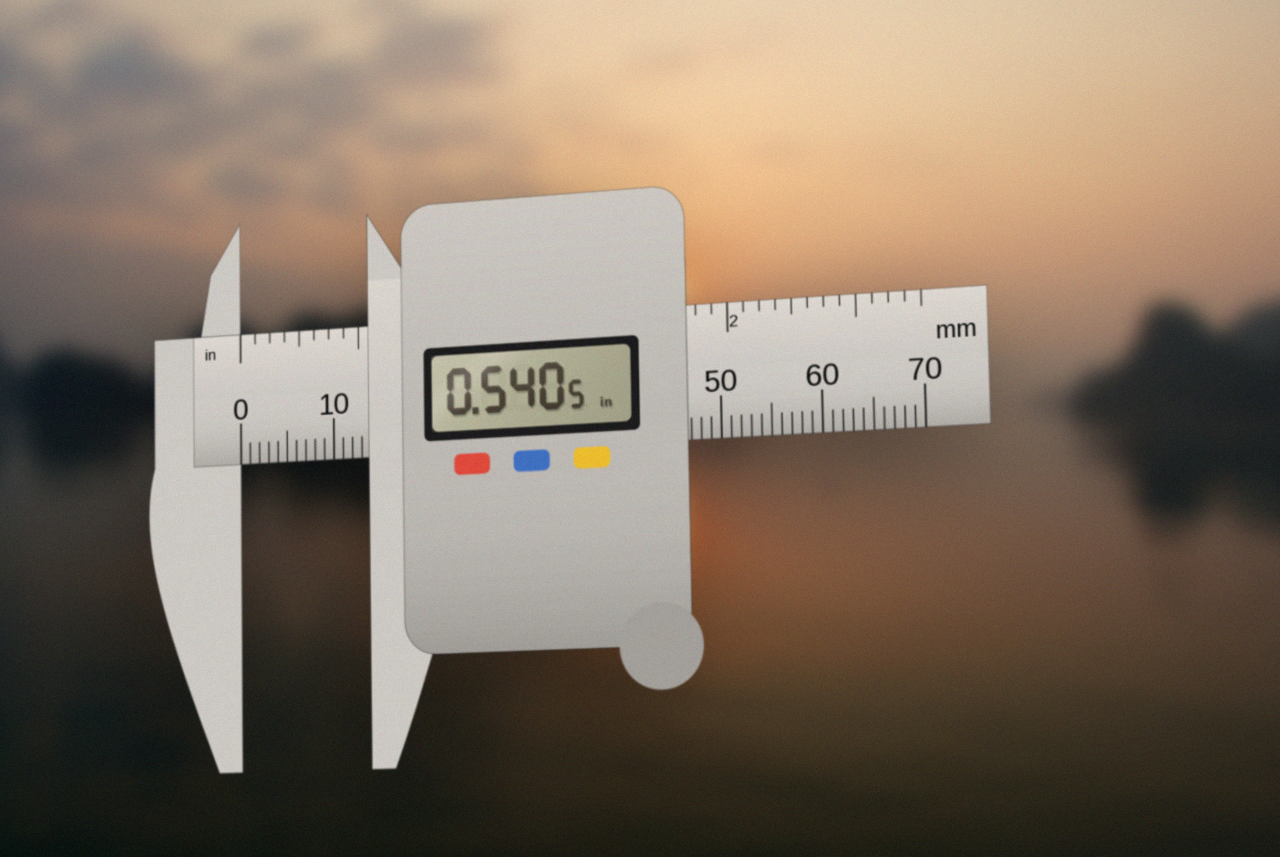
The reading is 0.5405in
